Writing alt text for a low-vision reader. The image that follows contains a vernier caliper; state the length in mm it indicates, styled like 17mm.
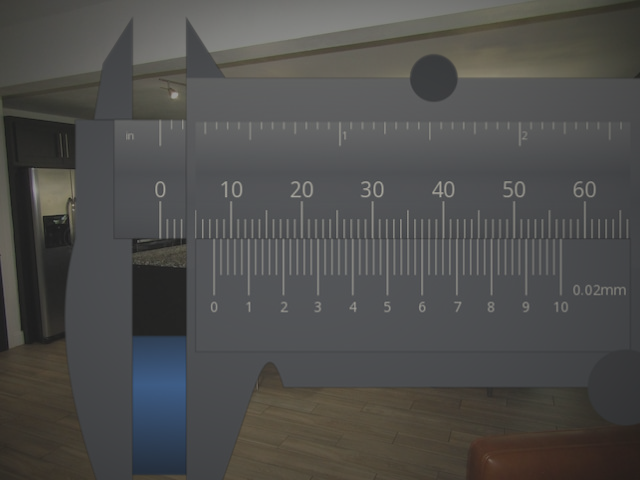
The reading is 7.6mm
